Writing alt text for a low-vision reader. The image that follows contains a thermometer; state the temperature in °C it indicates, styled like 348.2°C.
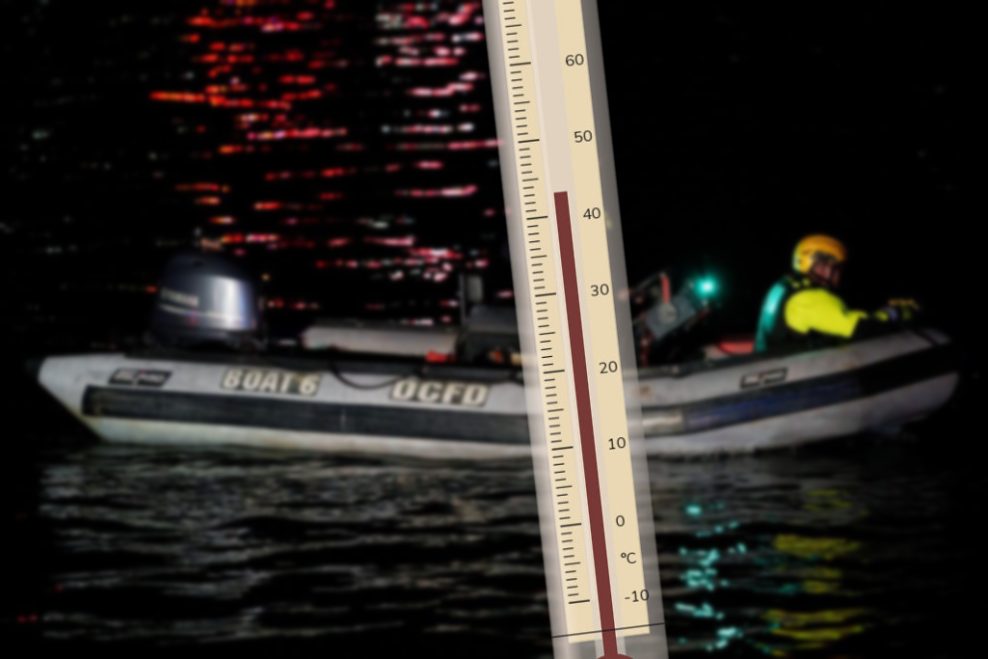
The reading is 43°C
